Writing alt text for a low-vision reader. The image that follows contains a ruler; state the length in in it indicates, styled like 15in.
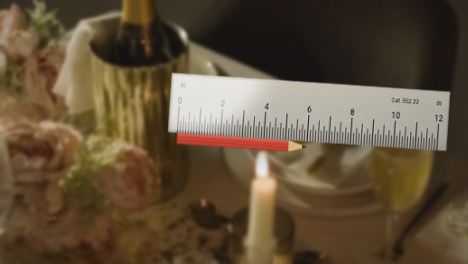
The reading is 6in
